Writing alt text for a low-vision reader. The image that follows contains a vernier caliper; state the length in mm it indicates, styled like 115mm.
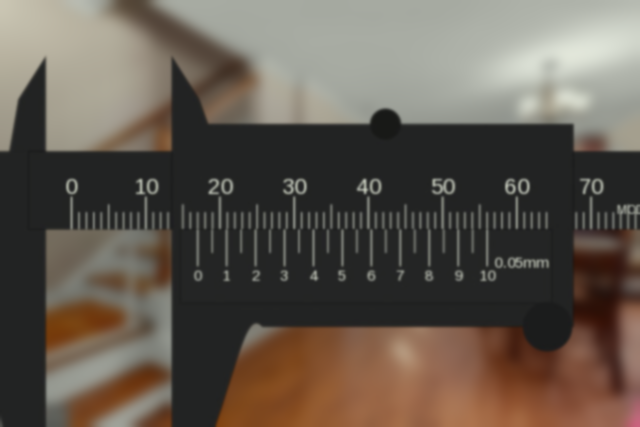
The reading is 17.0mm
